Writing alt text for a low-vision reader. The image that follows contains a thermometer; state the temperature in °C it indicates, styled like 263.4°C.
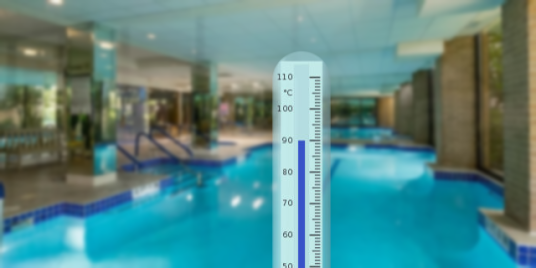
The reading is 90°C
